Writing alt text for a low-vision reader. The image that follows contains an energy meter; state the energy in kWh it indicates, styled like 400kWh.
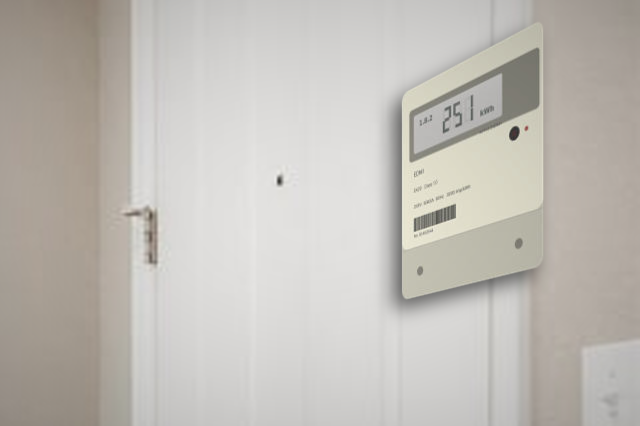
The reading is 251kWh
